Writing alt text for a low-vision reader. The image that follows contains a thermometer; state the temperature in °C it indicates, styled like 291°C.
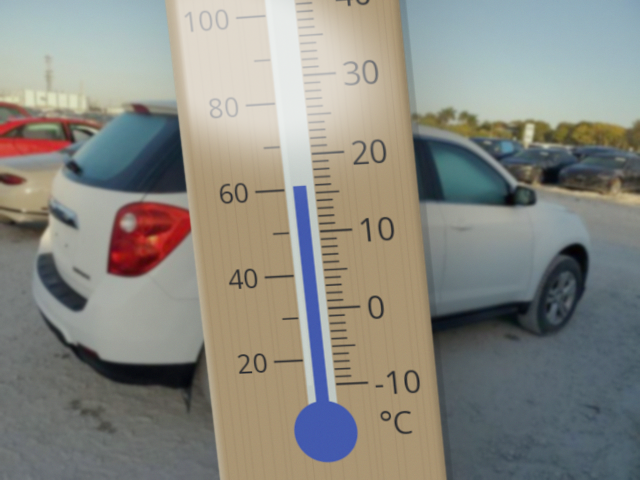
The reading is 16°C
